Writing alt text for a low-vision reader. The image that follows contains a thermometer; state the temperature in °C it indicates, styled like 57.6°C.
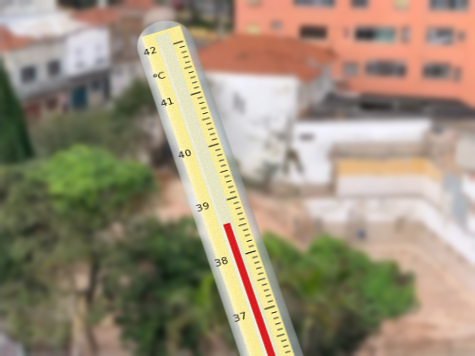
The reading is 38.6°C
